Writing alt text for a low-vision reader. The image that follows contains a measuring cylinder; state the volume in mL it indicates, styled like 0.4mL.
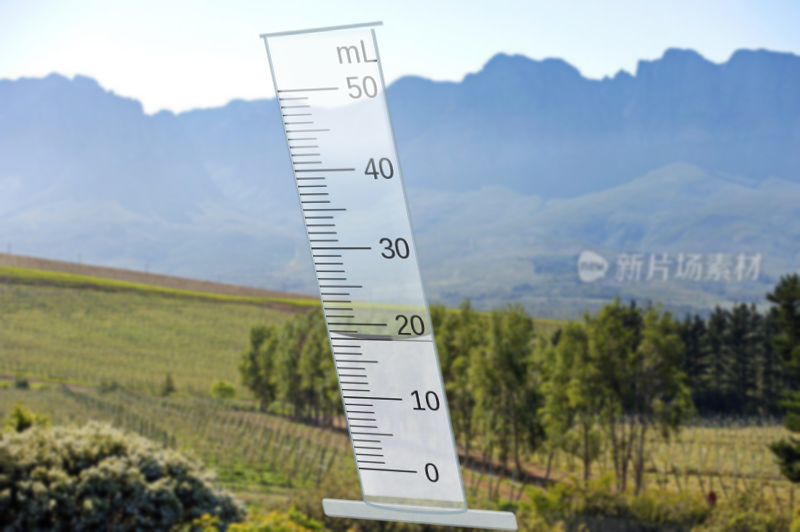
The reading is 18mL
